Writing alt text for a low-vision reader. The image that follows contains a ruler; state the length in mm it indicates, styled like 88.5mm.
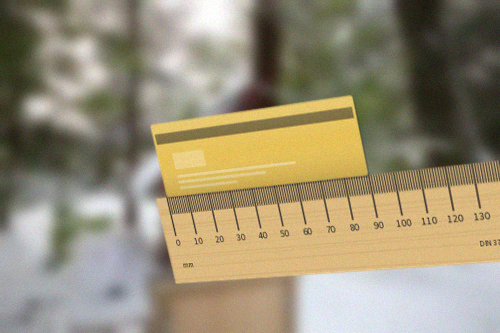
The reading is 90mm
